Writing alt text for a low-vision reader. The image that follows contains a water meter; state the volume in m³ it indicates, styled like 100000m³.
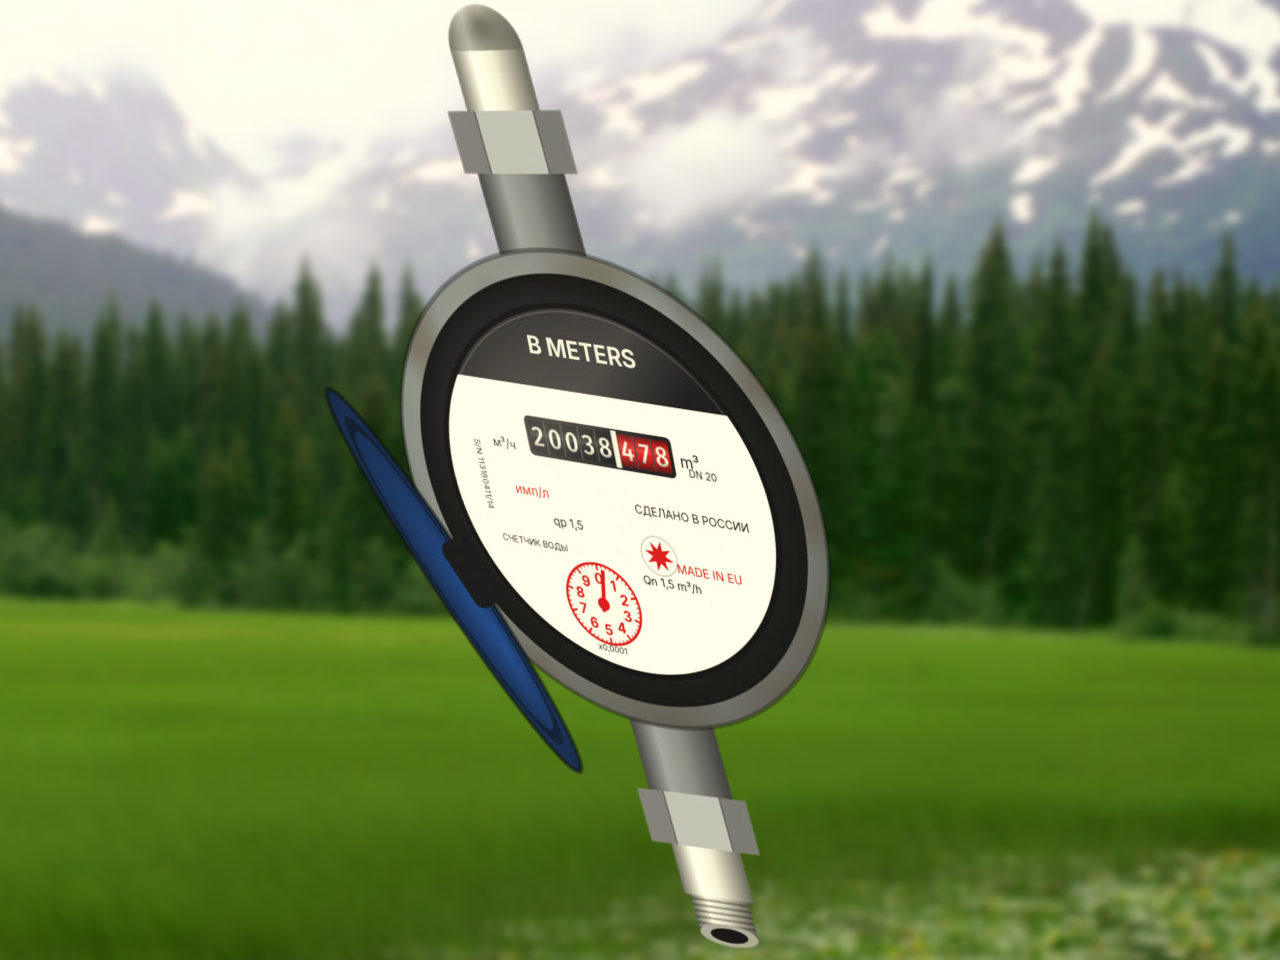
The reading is 20038.4780m³
